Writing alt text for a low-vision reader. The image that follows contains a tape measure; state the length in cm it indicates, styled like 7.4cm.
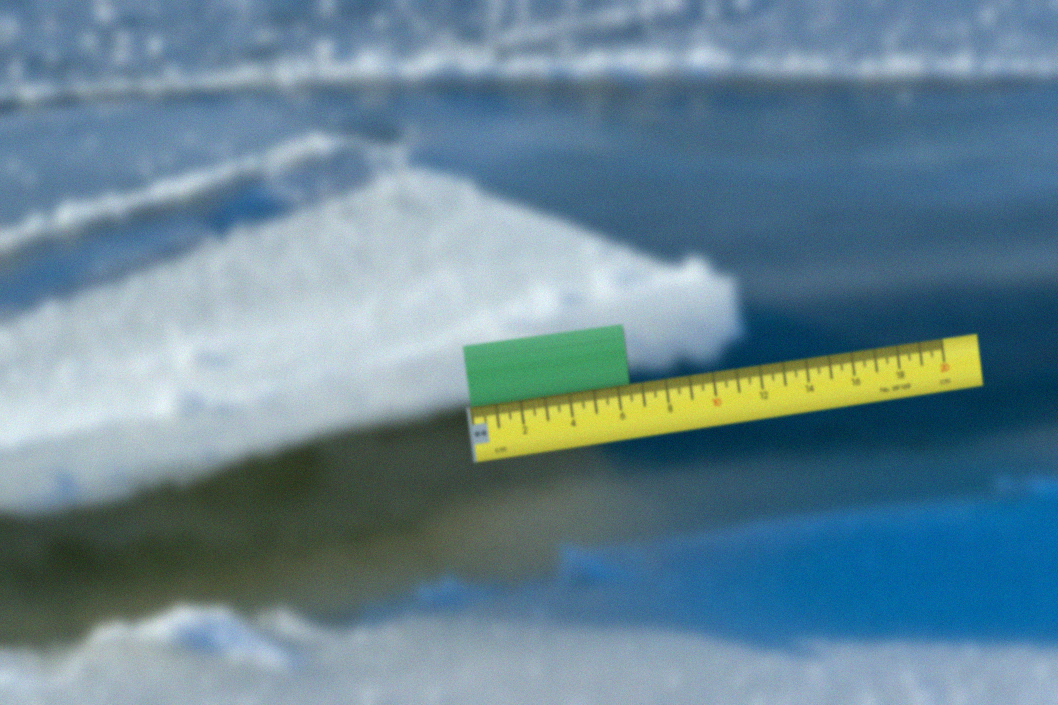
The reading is 6.5cm
